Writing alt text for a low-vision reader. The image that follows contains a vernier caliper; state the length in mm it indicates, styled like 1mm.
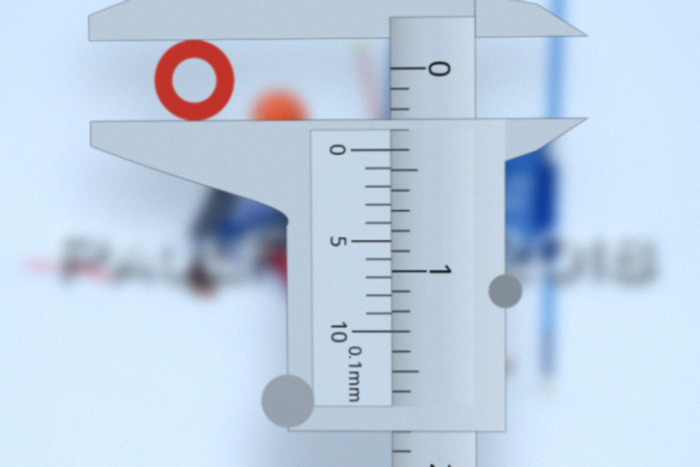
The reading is 4.0mm
